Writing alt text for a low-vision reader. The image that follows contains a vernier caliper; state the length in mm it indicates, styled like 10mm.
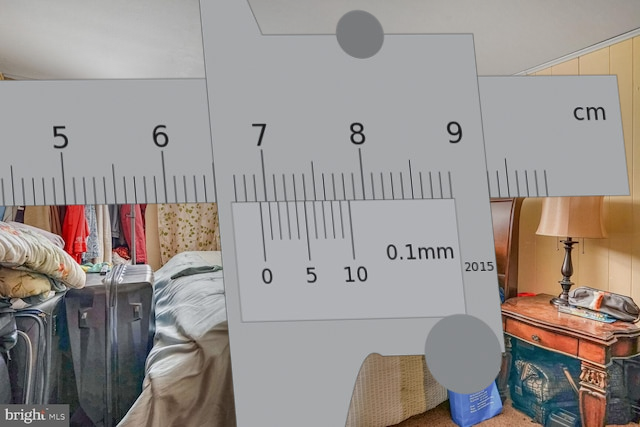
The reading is 69.4mm
